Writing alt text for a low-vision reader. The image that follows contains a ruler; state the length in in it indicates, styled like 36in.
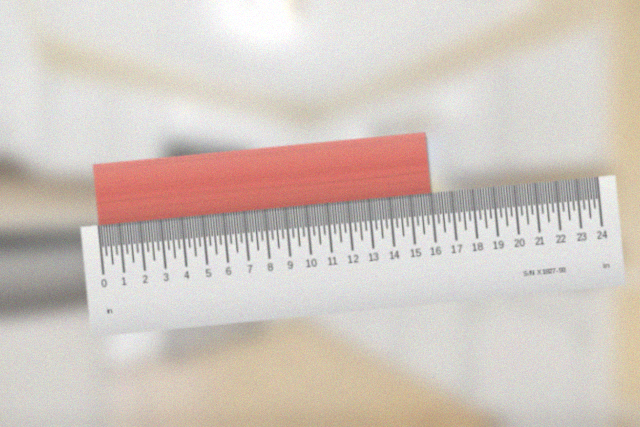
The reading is 16in
